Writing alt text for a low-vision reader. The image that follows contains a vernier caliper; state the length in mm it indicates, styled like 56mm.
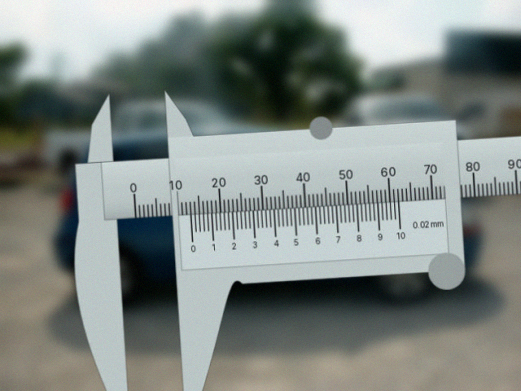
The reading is 13.0mm
